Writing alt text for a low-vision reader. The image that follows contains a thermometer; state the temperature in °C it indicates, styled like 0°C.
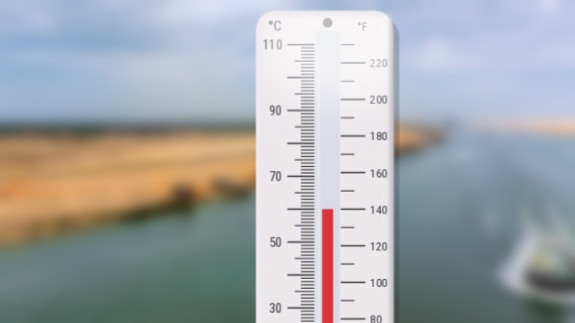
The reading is 60°C
